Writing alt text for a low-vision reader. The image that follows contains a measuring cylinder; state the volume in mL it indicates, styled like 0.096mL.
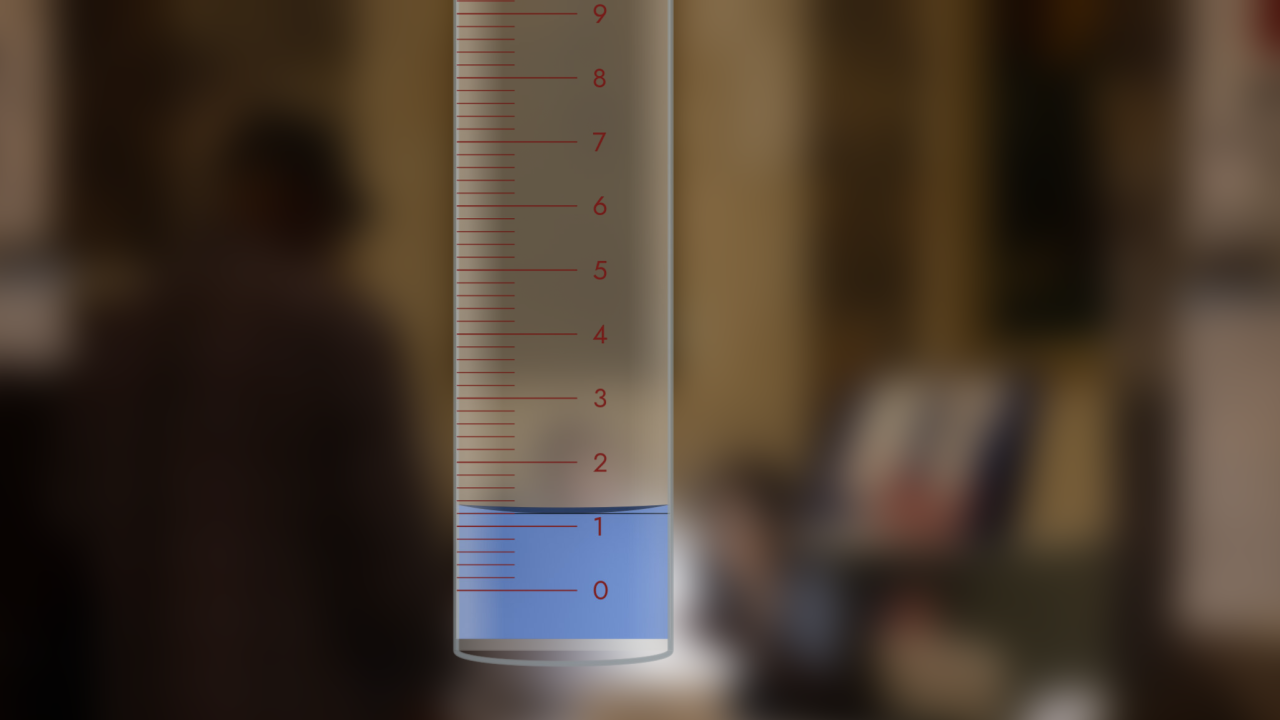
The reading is 1.2mL
